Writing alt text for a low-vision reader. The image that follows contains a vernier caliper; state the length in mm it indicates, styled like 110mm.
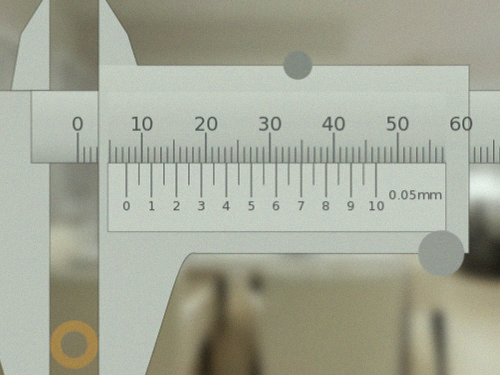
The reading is 7.6mm
